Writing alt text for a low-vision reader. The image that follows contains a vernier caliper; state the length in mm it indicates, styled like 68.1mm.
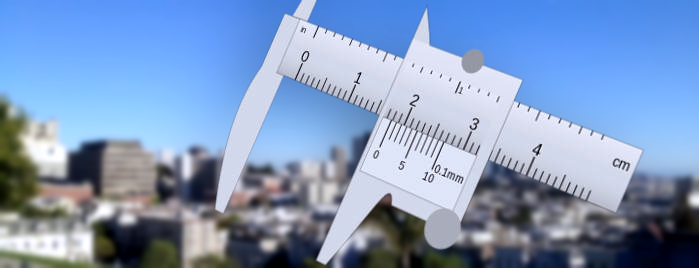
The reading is 17.8mm
